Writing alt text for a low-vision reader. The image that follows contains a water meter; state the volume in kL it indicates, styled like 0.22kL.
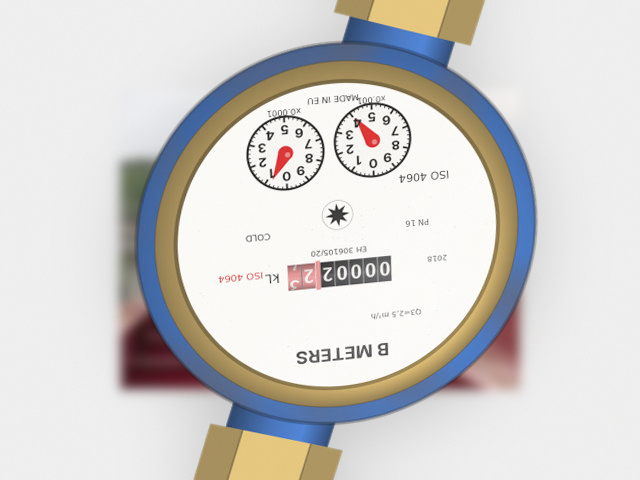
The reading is 2.2340kL
